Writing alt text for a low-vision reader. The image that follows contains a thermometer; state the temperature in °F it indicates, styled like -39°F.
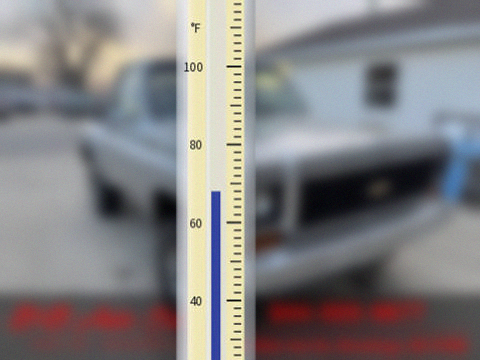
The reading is 68°F
